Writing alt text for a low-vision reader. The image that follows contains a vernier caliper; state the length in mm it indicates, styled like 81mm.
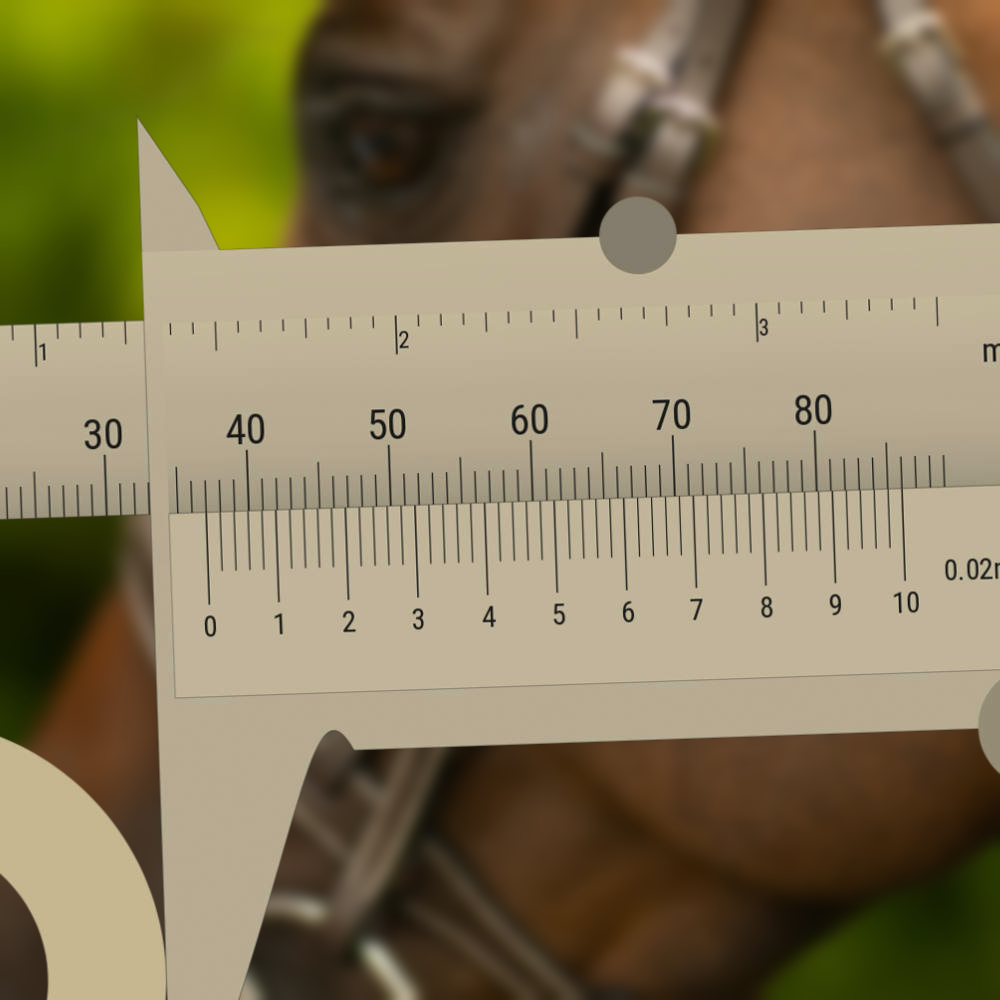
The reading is 37.0mm
